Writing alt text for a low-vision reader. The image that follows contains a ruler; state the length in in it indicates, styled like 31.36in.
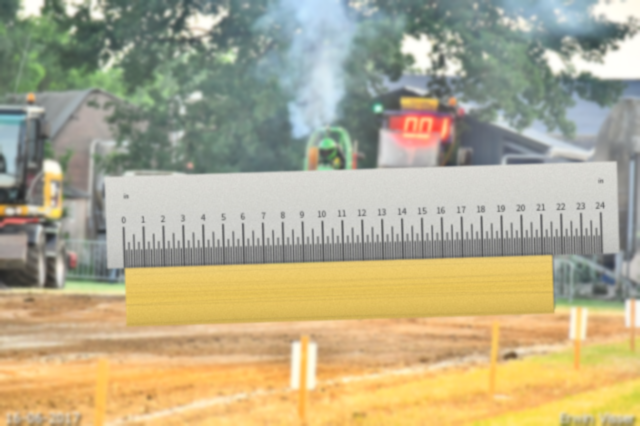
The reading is 21.5in
